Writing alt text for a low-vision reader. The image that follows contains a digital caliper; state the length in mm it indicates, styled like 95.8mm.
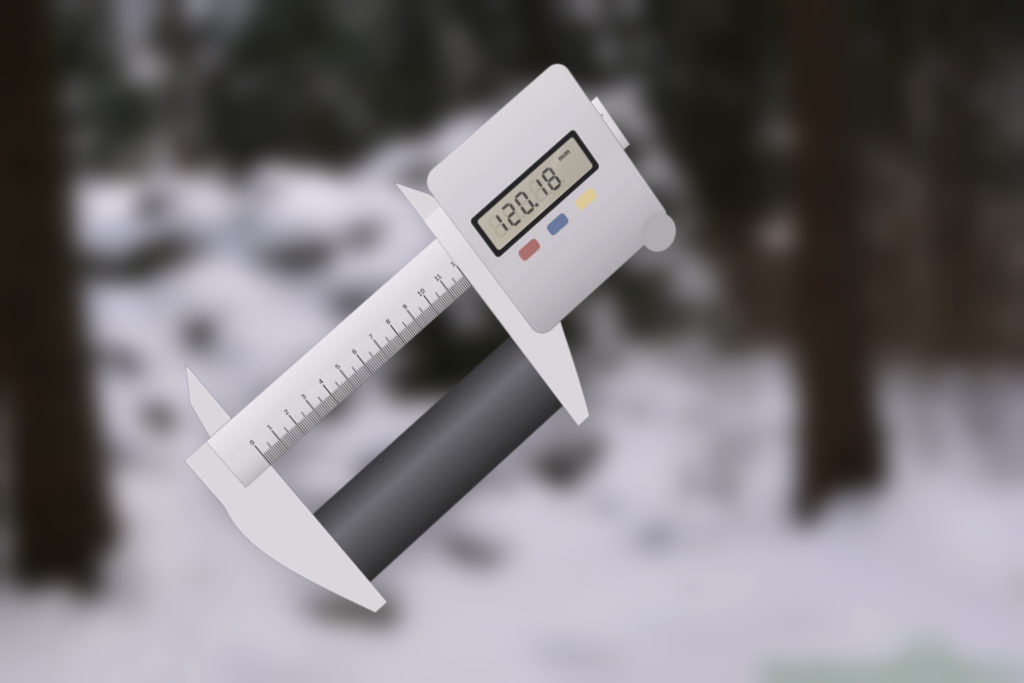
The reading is 120.18mm
